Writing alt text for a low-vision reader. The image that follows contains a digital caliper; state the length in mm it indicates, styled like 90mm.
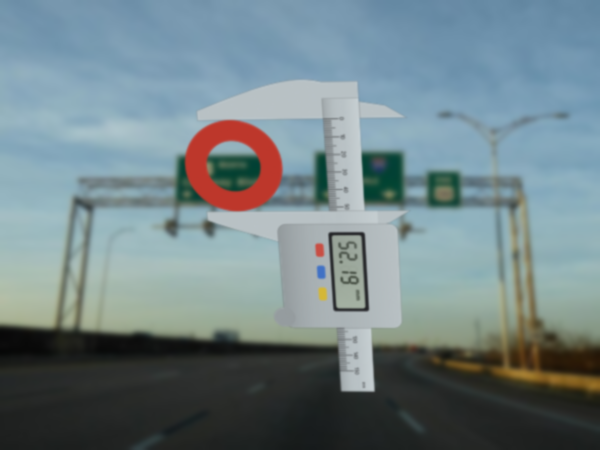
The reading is 52.19mm
